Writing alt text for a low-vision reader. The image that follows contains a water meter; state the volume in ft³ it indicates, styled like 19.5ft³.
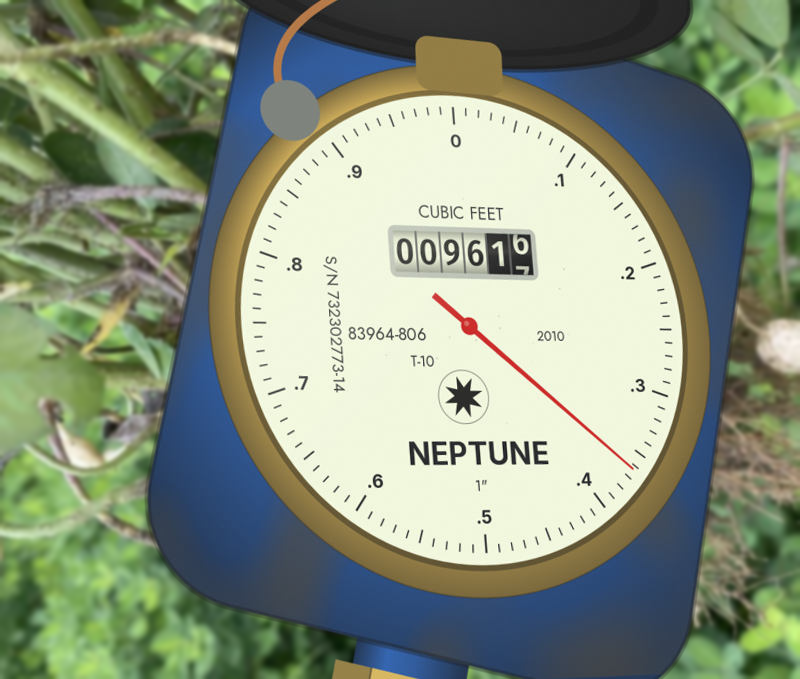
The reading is 9616.36ft³
